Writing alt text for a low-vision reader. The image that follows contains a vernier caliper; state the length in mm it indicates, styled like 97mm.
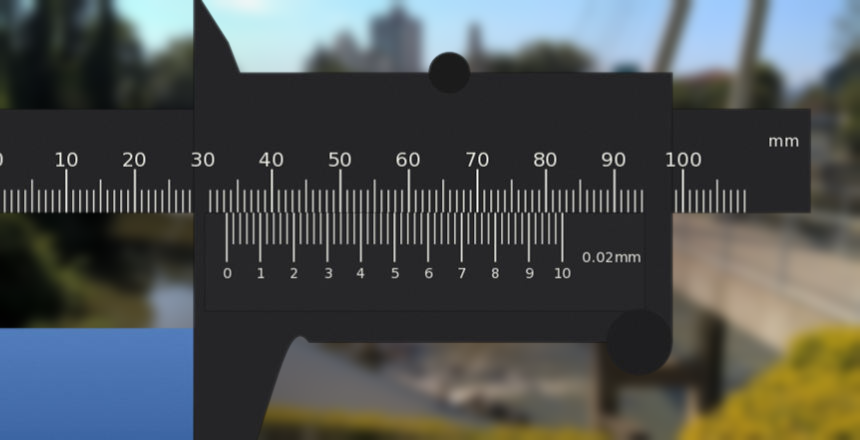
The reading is 33.4mm
